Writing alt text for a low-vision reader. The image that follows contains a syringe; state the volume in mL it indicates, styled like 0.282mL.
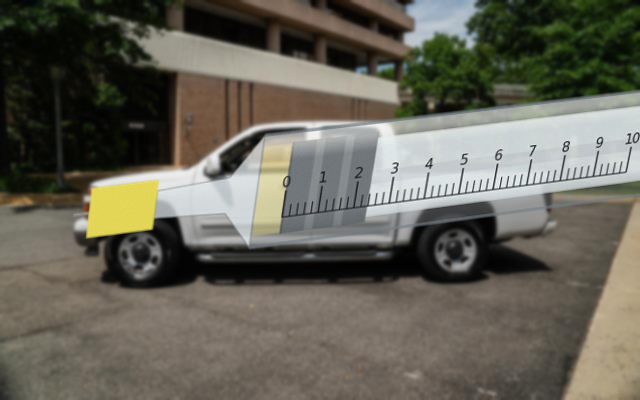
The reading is 0mL
